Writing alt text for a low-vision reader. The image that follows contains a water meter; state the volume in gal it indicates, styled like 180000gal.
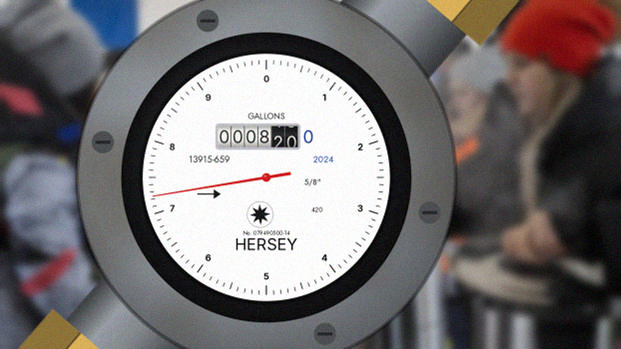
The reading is 8197.2gal
